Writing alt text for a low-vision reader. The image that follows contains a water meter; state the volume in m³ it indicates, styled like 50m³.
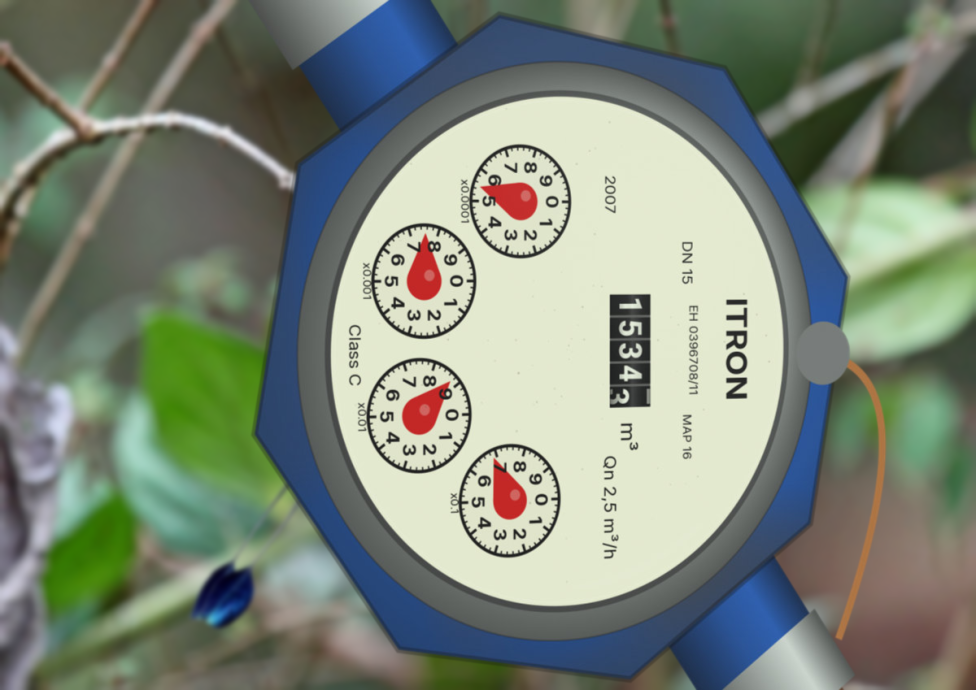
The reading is 15342.6875m³
